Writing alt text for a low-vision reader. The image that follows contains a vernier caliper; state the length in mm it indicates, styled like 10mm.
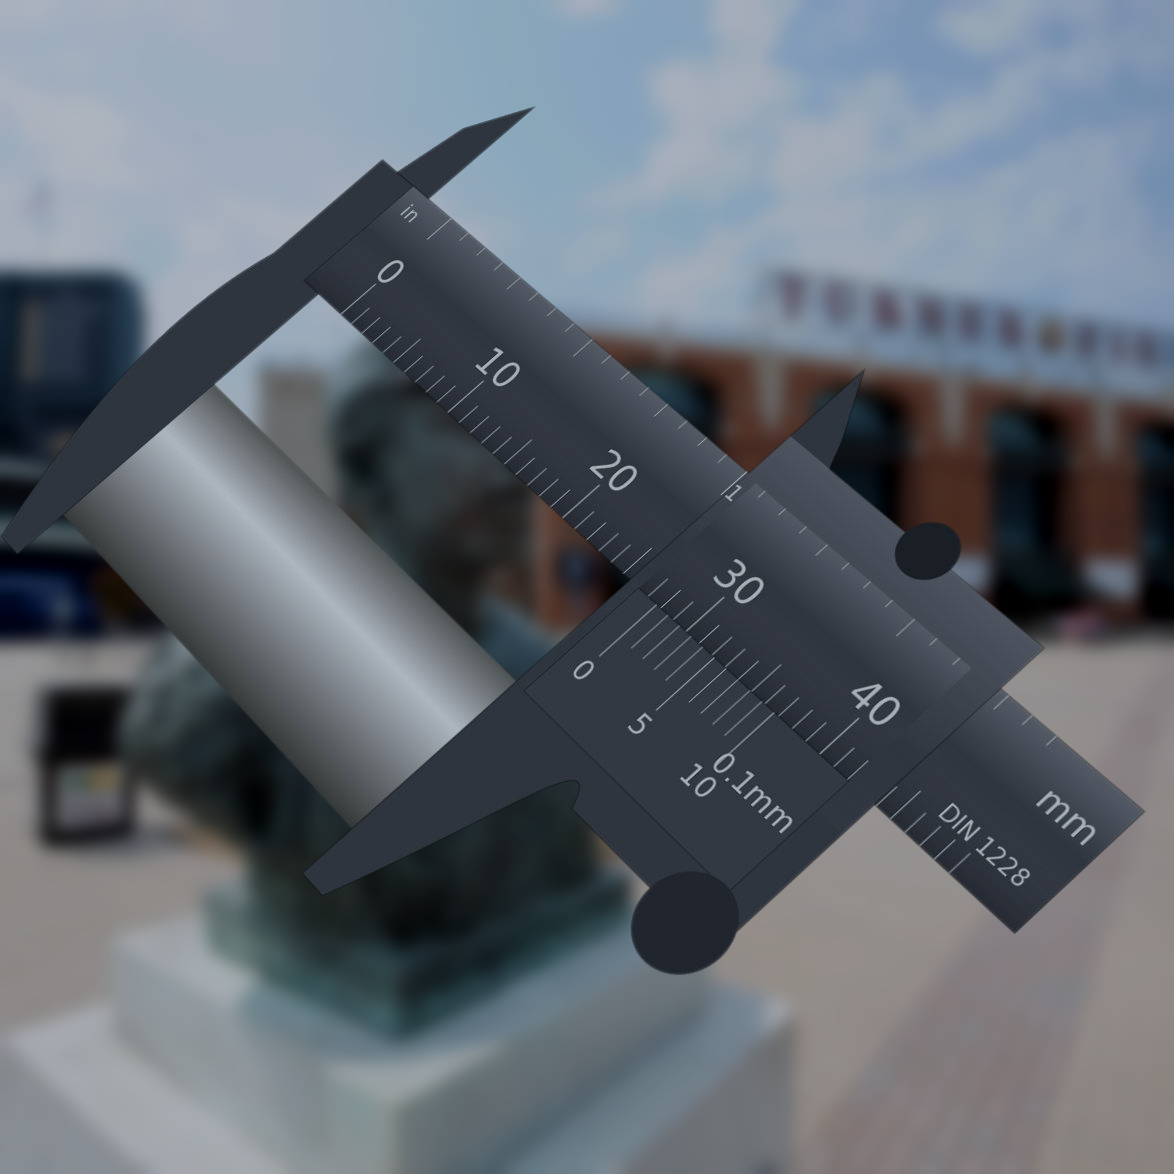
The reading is 27.7mm
